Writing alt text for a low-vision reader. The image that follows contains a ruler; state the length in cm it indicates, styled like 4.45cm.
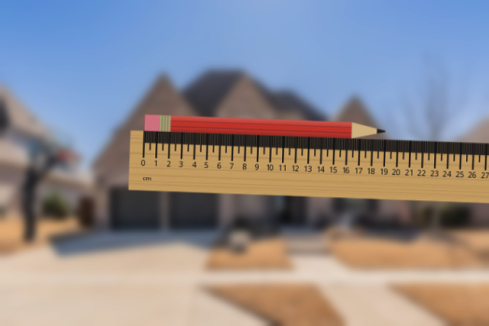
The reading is 19cm
